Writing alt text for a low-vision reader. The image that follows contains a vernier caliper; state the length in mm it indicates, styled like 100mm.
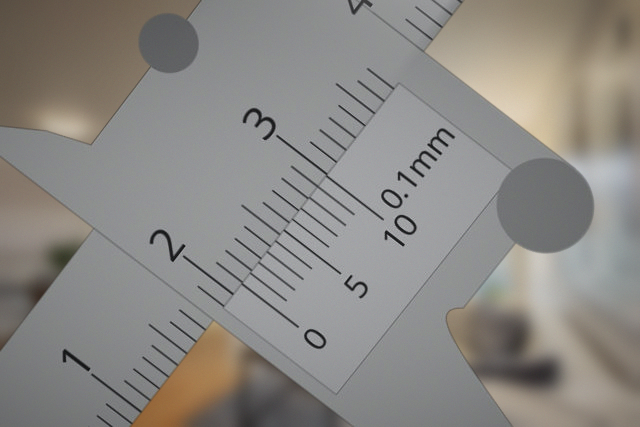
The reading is 20.9mm
